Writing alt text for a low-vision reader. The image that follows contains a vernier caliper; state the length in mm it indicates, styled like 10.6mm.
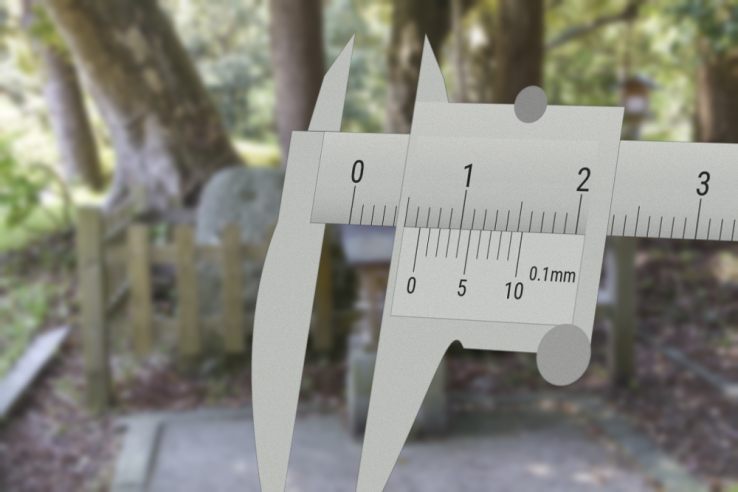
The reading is 6.4mm
